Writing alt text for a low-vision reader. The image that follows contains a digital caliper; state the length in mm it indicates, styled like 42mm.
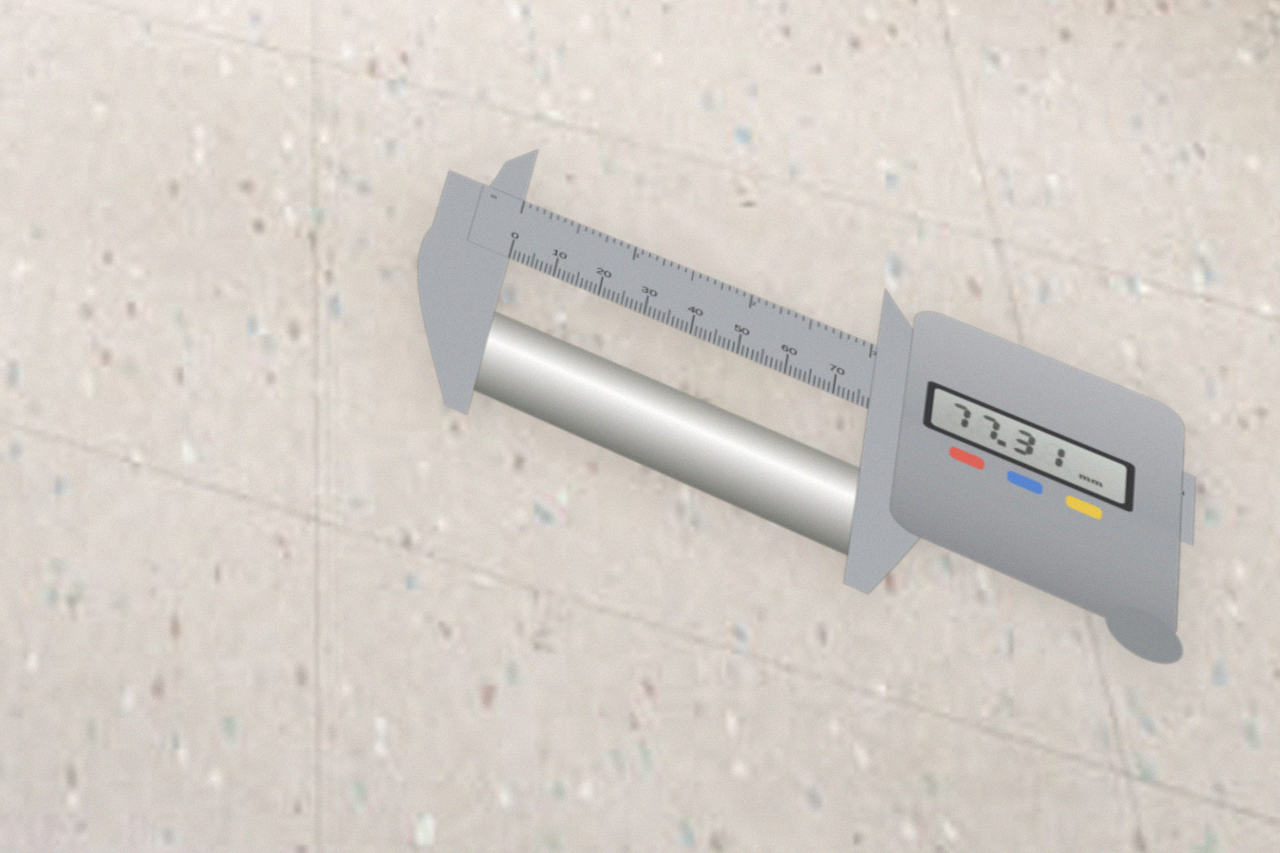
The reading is 77.31mm
